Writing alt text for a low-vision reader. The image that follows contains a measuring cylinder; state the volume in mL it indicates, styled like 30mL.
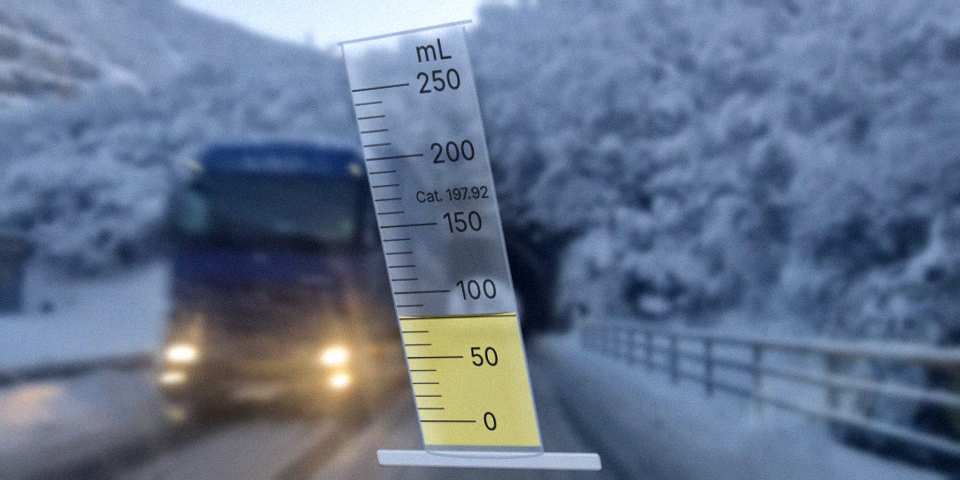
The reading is 80mL
